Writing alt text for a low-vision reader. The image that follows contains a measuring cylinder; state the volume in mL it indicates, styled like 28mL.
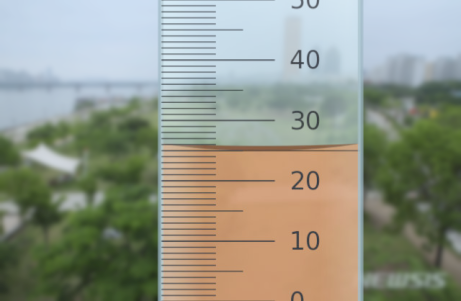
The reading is 25mL
